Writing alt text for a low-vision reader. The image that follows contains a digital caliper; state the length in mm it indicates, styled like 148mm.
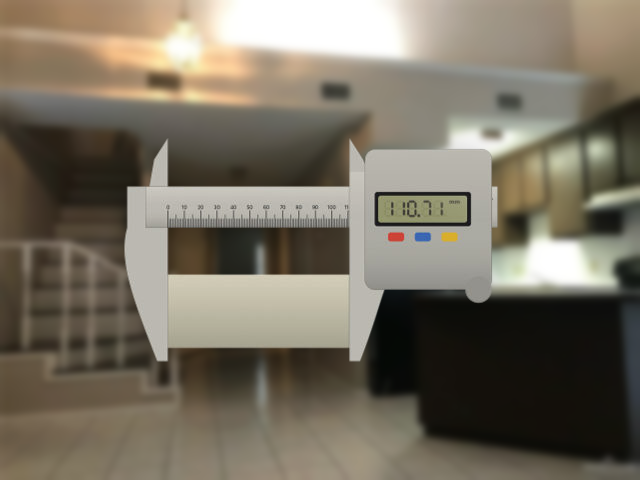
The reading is 110.71mm
